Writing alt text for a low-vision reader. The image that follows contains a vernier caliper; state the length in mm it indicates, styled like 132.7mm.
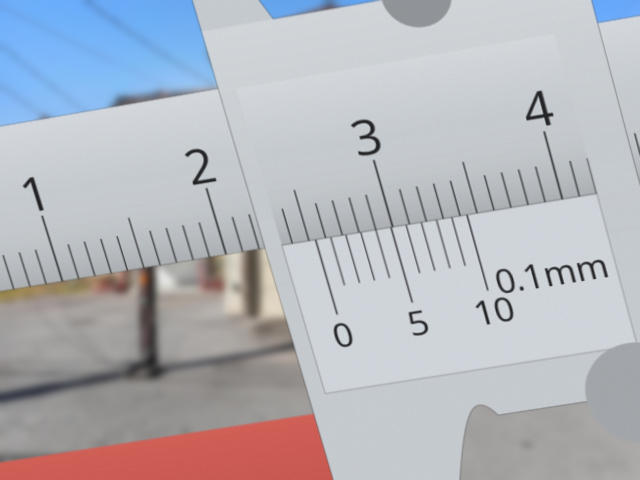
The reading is 25.4mm
